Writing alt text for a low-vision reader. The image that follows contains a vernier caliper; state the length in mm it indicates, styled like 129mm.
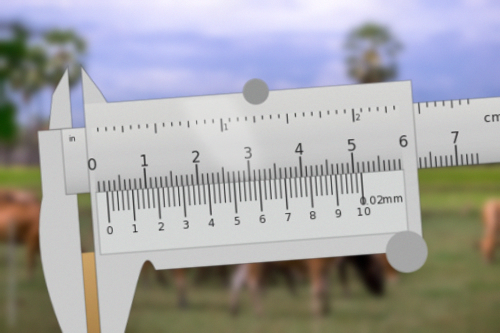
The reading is 2.5mm
